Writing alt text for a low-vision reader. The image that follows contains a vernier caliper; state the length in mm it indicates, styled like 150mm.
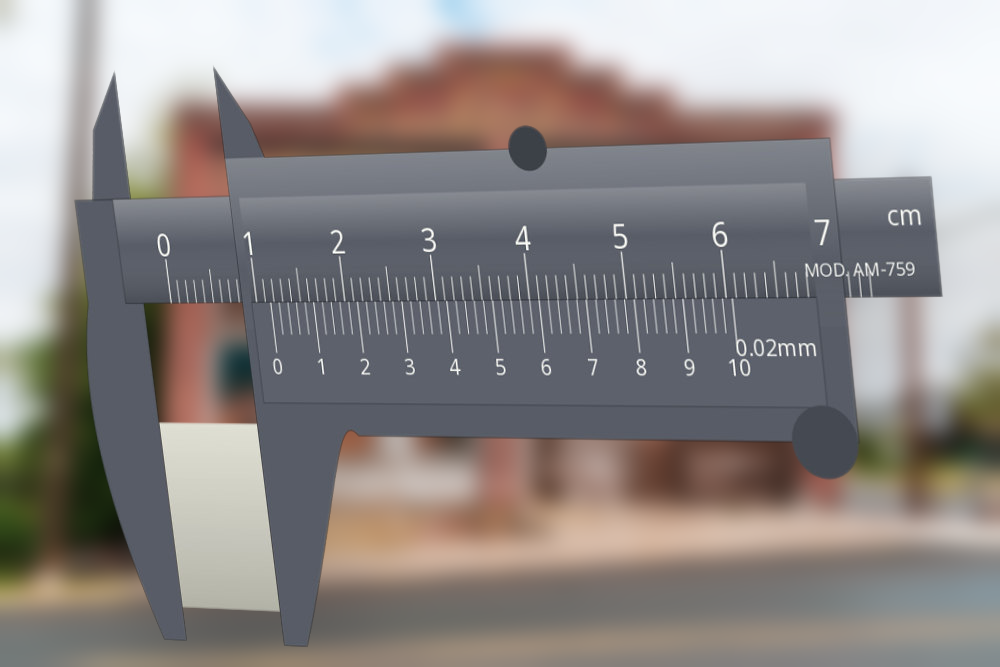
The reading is 11.6mm
